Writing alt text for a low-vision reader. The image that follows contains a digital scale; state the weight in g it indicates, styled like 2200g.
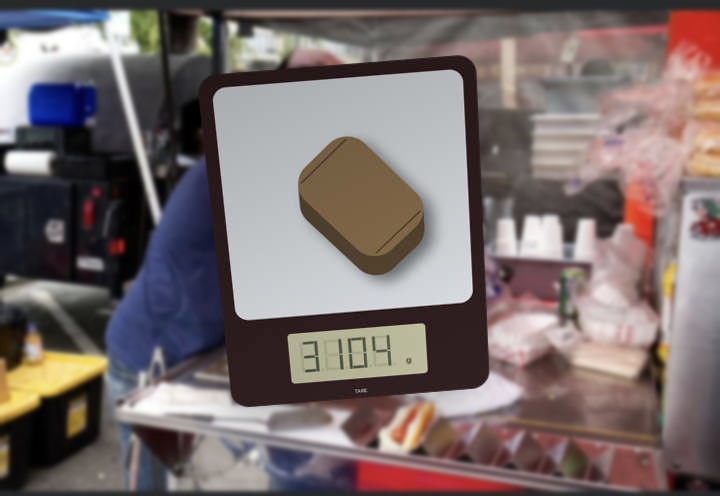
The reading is 3104g
